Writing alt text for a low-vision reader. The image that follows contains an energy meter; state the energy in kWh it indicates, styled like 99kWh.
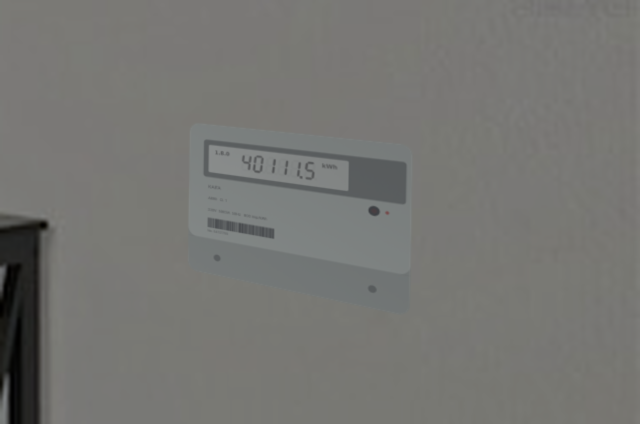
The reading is 40111.5kWh
